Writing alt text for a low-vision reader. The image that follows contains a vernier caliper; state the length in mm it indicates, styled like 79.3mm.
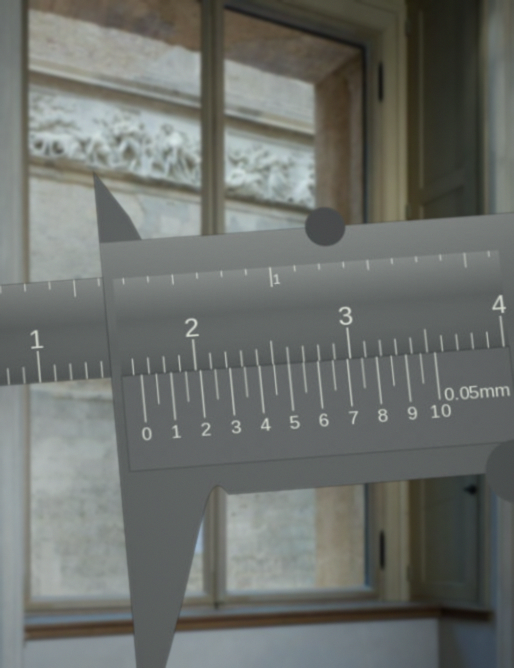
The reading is 16.5mm
